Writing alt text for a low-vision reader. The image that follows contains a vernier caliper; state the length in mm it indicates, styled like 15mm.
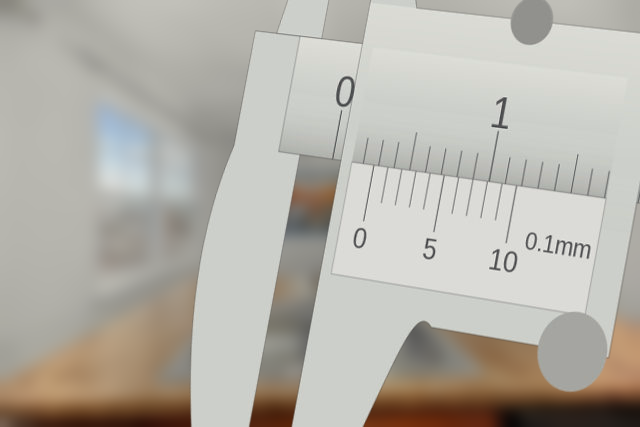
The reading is 2.7mm
